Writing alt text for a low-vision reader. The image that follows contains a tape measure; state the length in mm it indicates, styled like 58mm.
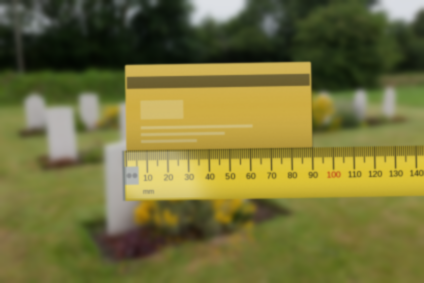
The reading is 90mm
